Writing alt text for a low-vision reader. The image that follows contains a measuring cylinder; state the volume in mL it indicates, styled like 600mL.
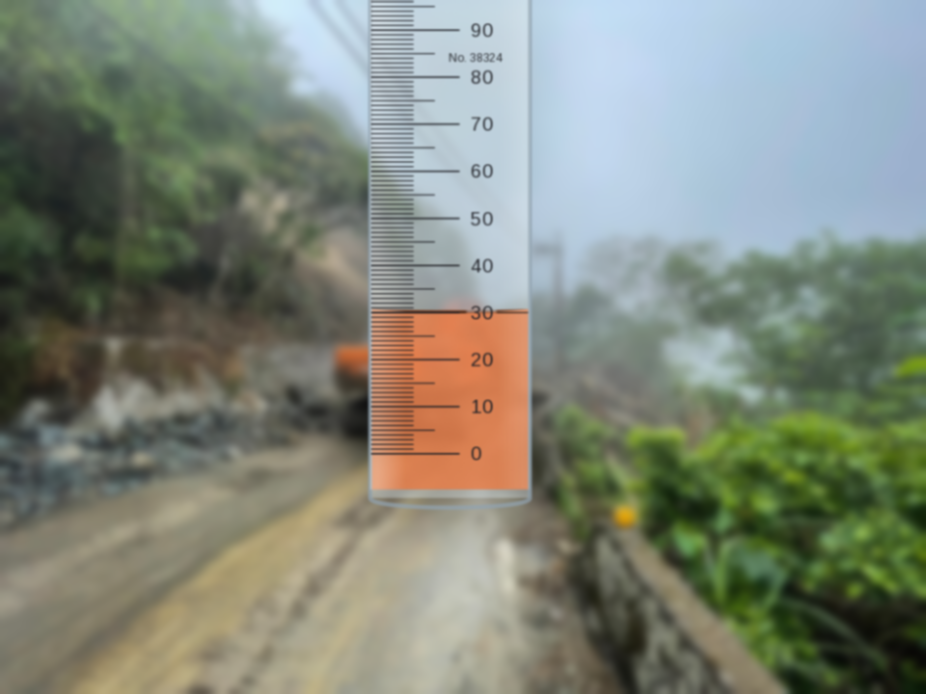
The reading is 30mL
